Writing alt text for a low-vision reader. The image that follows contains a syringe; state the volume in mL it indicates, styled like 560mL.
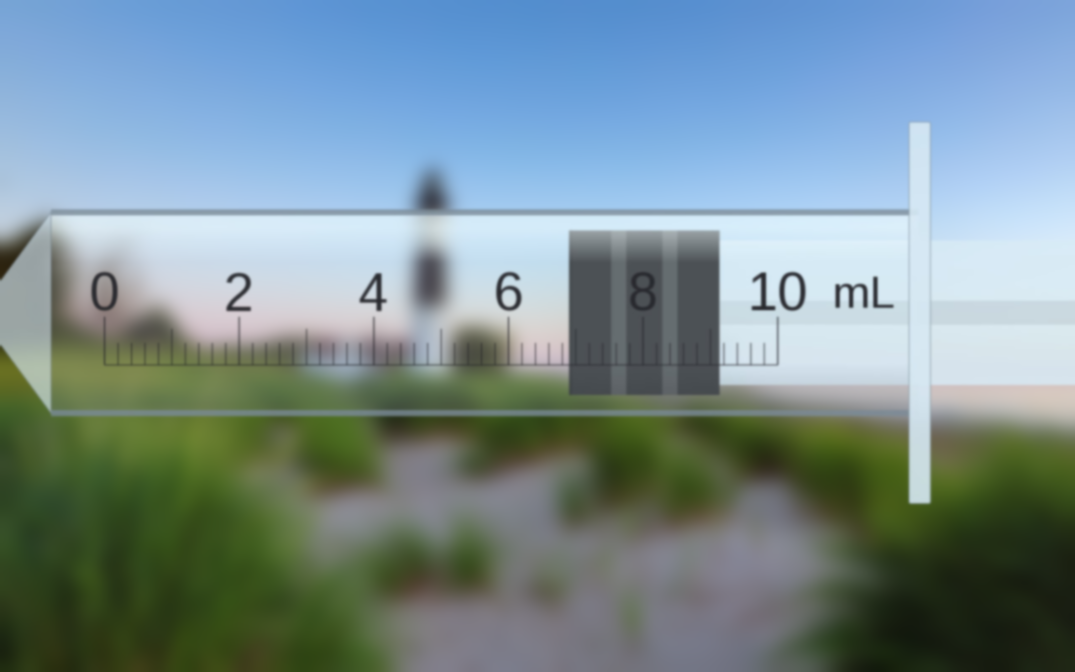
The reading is 6.9mL
